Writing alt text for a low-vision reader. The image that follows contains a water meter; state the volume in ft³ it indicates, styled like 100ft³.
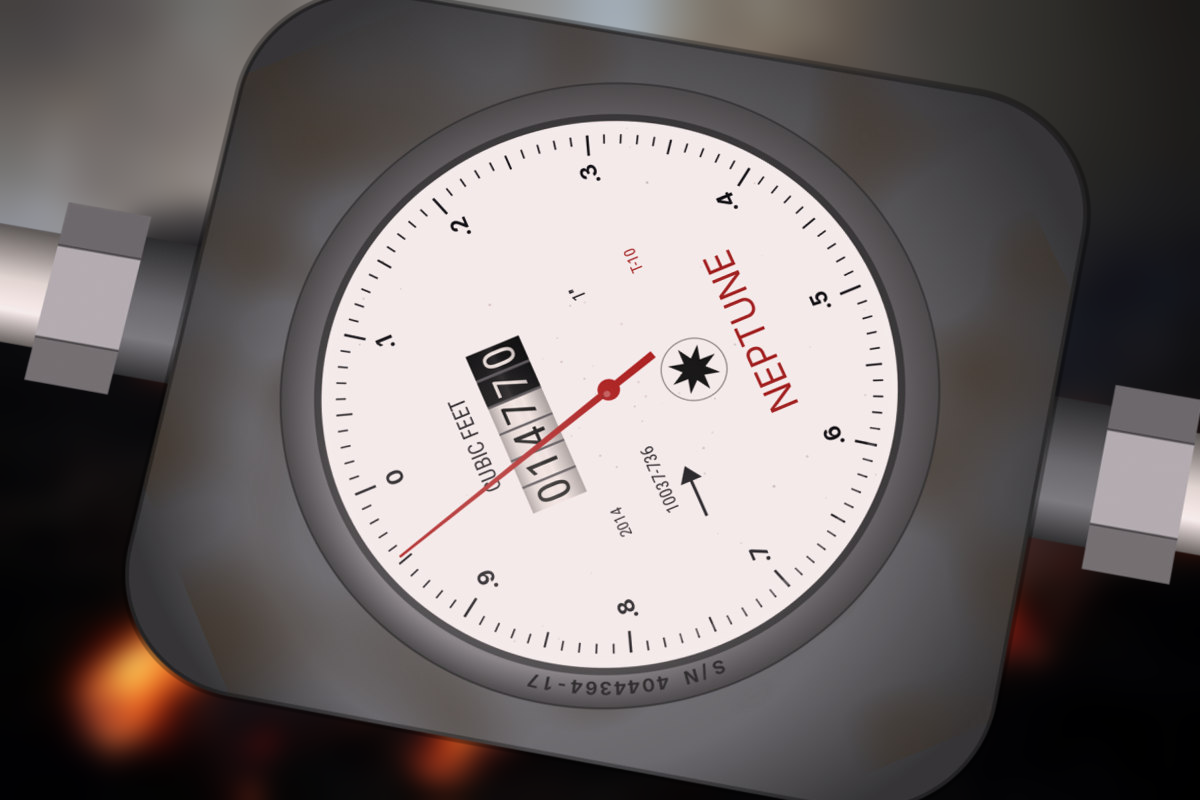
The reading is 14769.95ft³
